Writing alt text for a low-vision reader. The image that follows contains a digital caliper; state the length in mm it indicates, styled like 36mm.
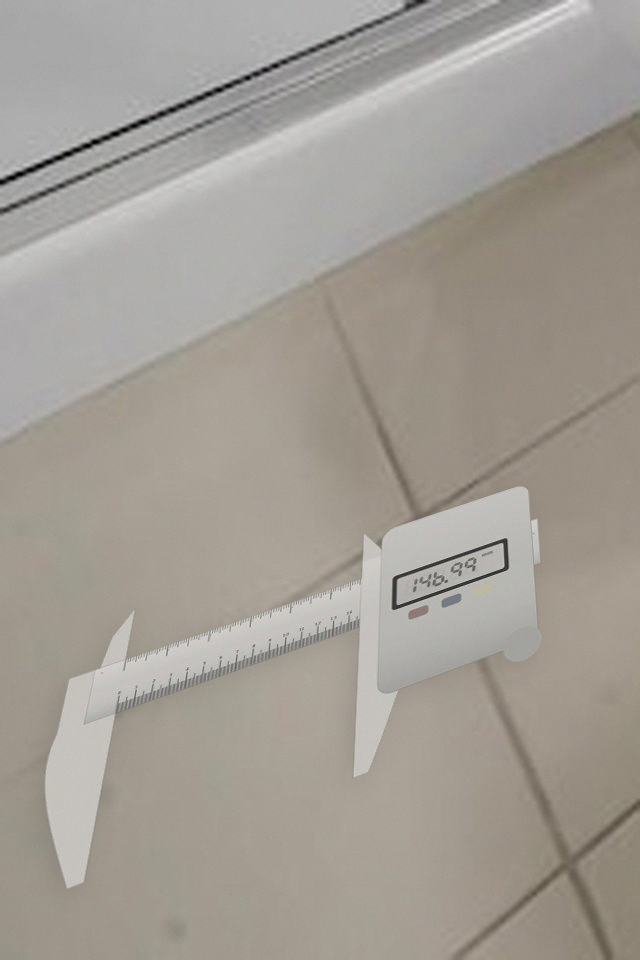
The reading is 146.99mm
